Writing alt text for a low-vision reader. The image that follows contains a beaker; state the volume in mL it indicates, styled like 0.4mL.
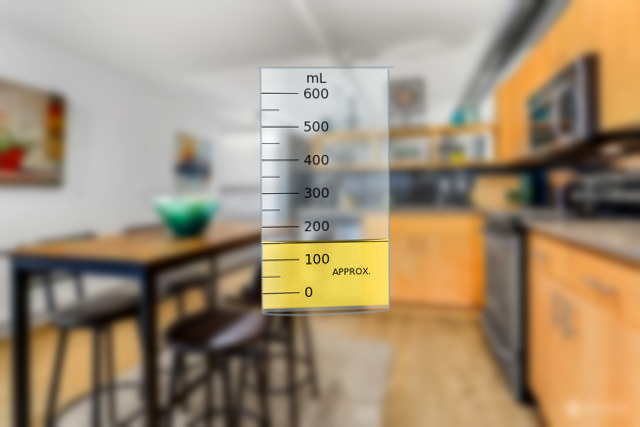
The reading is 150mL
